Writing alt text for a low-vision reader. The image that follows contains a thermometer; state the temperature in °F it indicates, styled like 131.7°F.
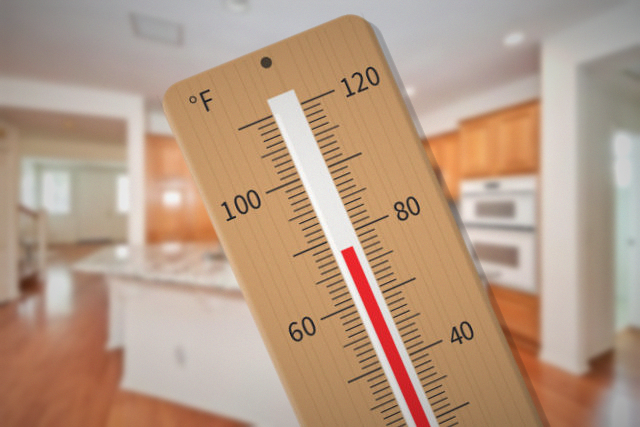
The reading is 76°F
